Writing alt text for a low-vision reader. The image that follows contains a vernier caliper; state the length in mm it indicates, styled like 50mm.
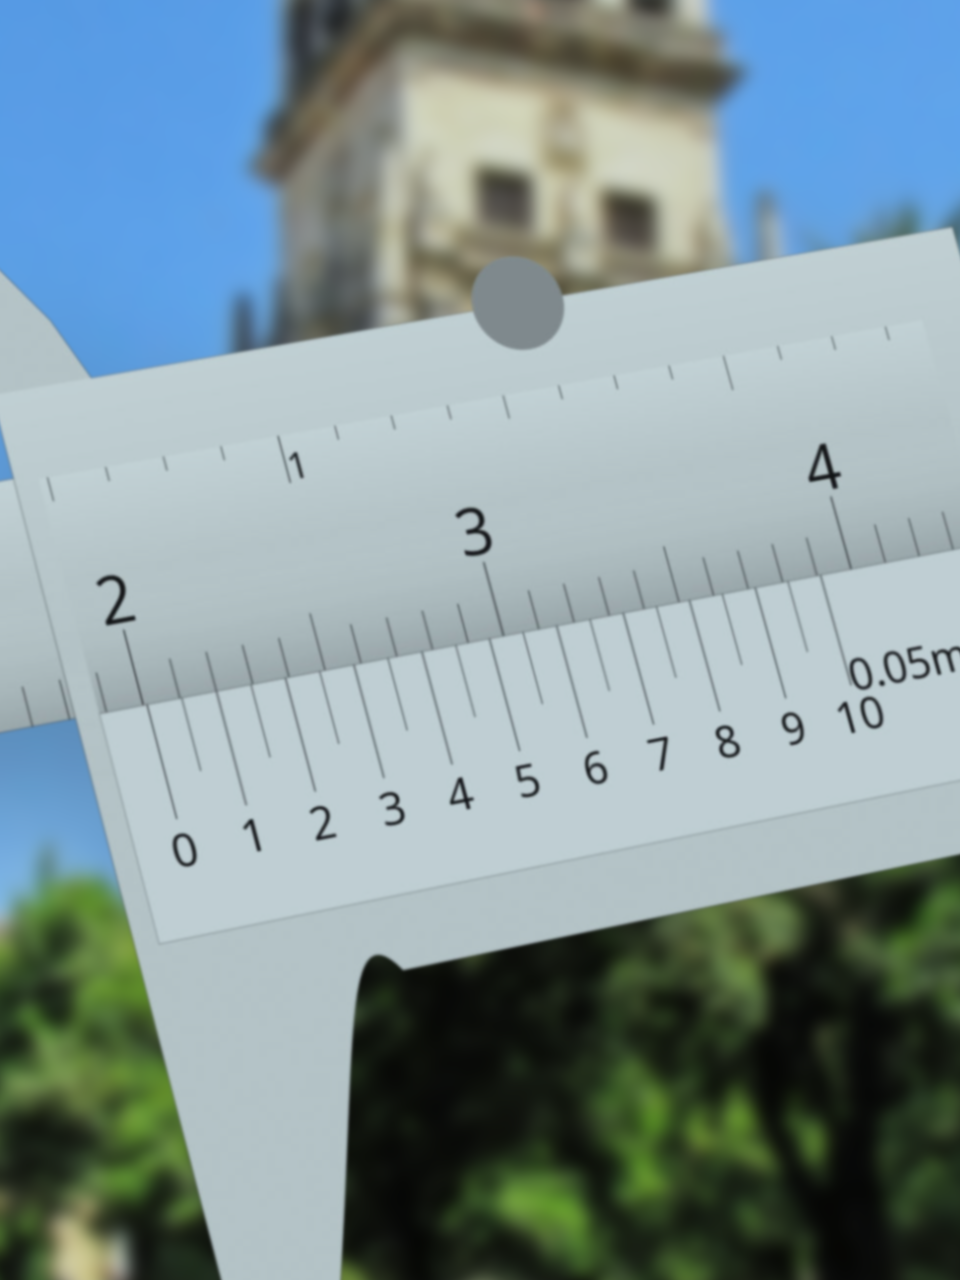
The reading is 20.10mm
